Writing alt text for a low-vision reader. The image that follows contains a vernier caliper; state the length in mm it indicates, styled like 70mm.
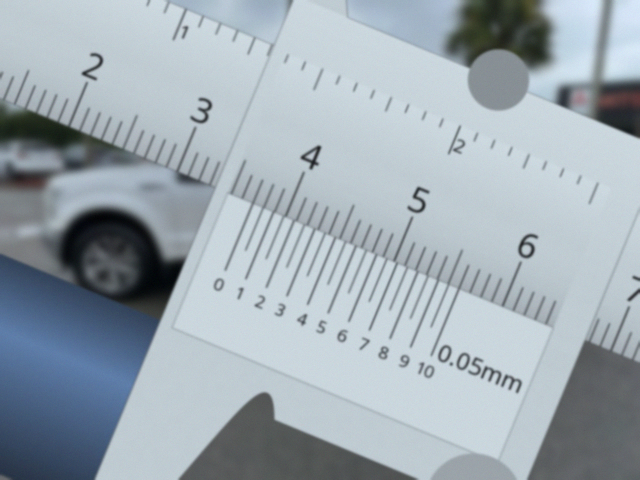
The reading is 37.0mm
